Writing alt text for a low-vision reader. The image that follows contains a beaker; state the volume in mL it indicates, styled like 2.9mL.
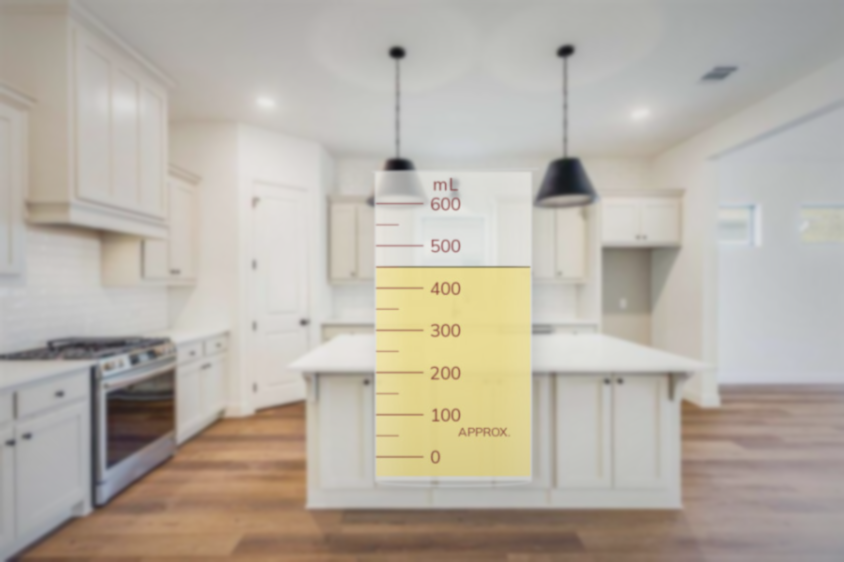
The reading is 450mL
